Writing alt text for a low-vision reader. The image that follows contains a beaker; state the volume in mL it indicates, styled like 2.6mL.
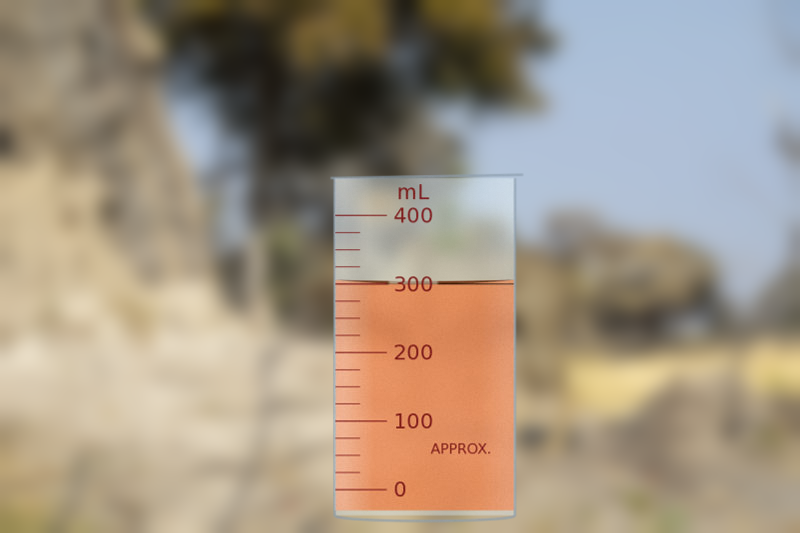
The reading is 300mL
